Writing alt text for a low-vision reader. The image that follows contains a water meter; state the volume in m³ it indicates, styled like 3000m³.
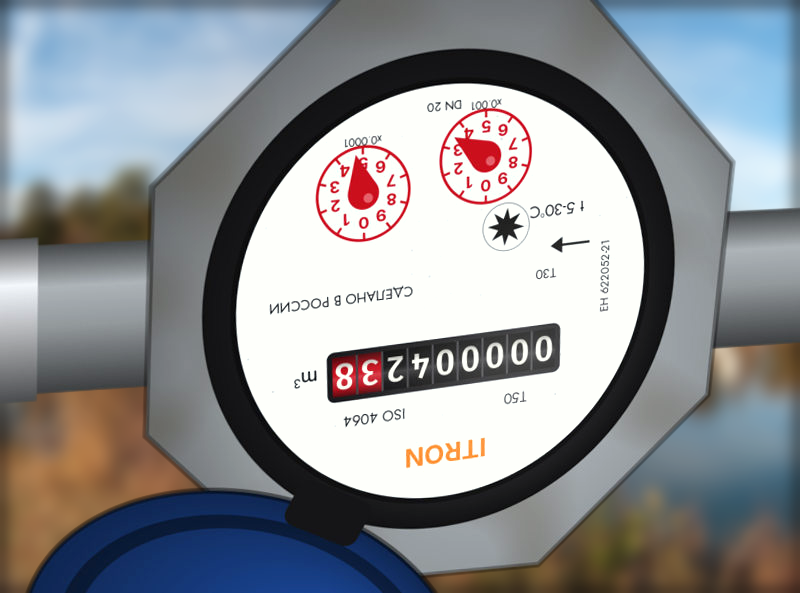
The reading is 42.3834m³
